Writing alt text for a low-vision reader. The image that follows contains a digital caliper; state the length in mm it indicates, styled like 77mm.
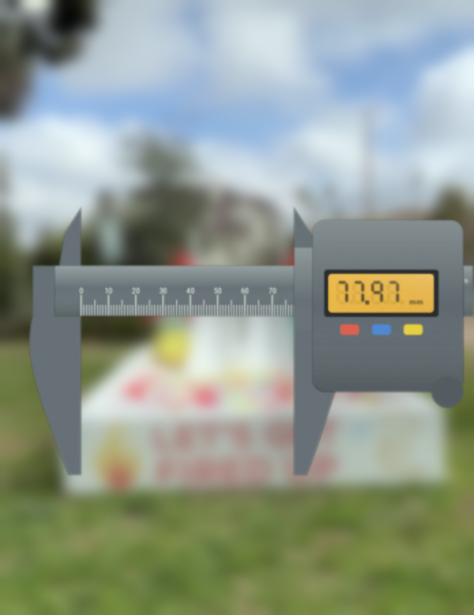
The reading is 77.97mm
